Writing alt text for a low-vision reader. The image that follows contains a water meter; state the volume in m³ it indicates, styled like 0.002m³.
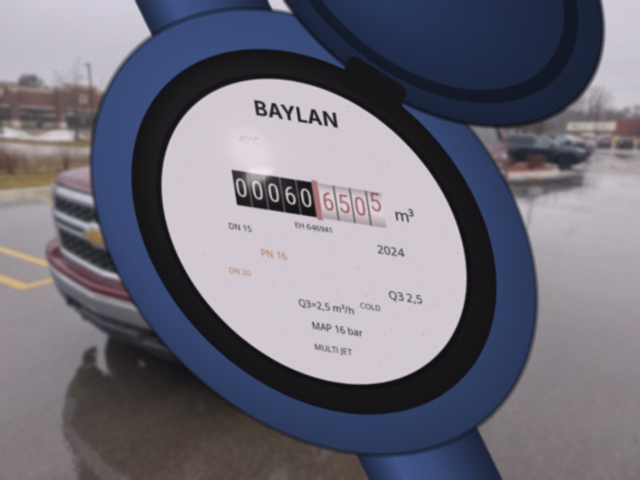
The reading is 60.6505m³
